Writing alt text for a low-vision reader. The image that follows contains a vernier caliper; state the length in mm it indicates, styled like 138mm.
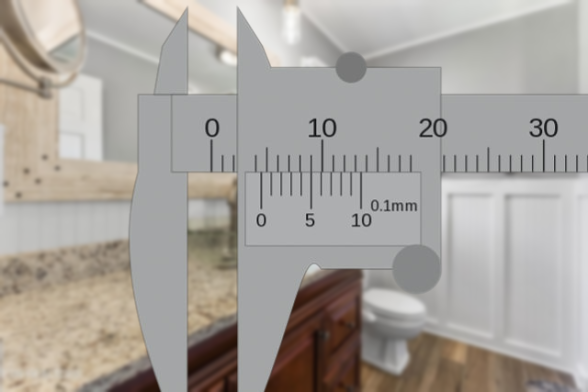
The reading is 4.5mm
